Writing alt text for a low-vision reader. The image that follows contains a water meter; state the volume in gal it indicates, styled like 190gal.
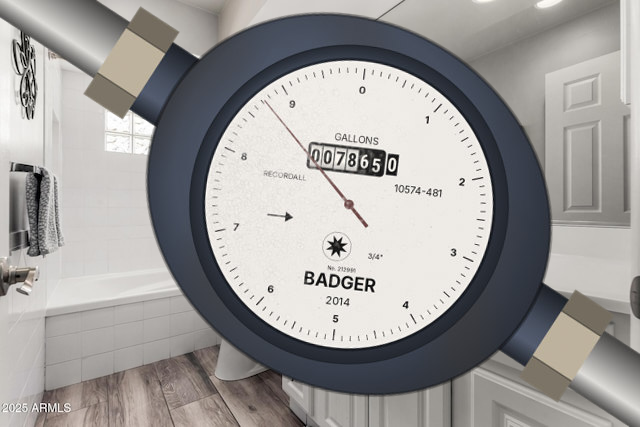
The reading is 78648.7gal
